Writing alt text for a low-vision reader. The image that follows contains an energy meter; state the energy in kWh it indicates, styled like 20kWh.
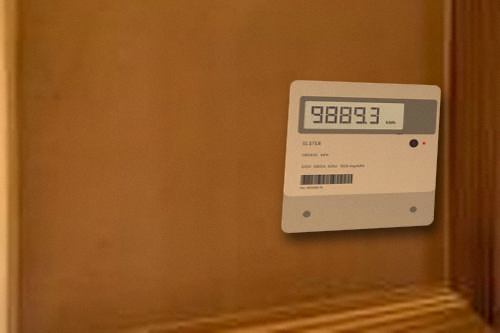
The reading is 9889.3kWh
